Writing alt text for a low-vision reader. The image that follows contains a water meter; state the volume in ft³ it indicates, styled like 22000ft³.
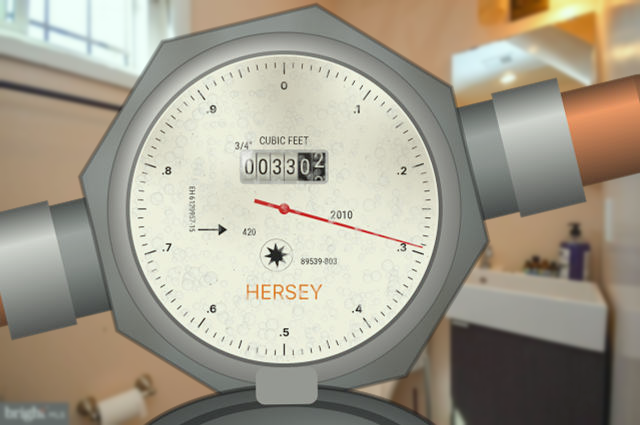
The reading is 3302.29ft³
